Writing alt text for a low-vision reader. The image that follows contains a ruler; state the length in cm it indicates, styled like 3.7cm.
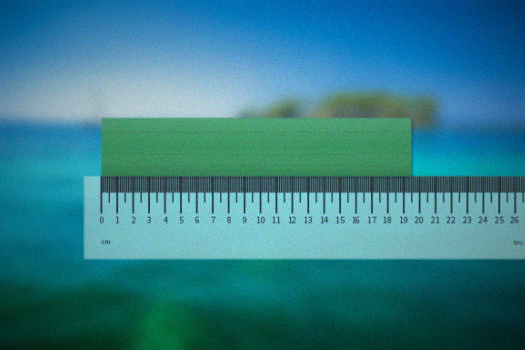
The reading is 19.5cm
